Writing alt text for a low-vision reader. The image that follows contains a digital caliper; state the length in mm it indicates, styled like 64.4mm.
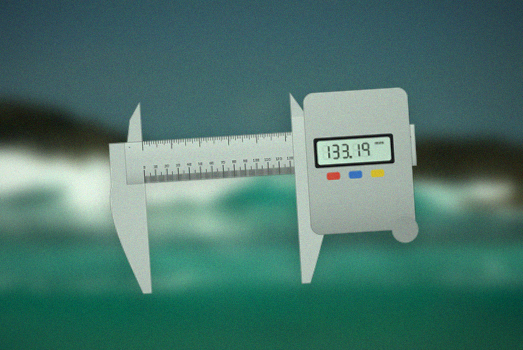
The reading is 133.19mm
